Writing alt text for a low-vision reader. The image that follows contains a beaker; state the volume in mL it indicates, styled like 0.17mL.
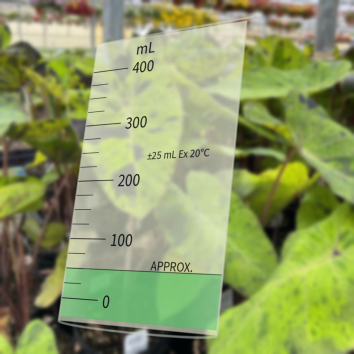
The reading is 50mL
